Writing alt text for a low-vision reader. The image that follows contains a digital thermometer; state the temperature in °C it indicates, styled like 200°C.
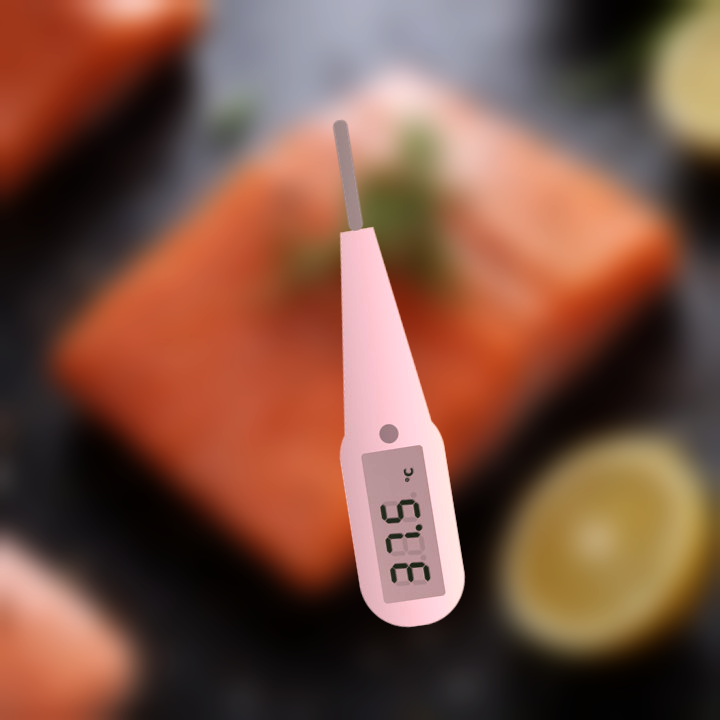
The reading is 37.5°C
